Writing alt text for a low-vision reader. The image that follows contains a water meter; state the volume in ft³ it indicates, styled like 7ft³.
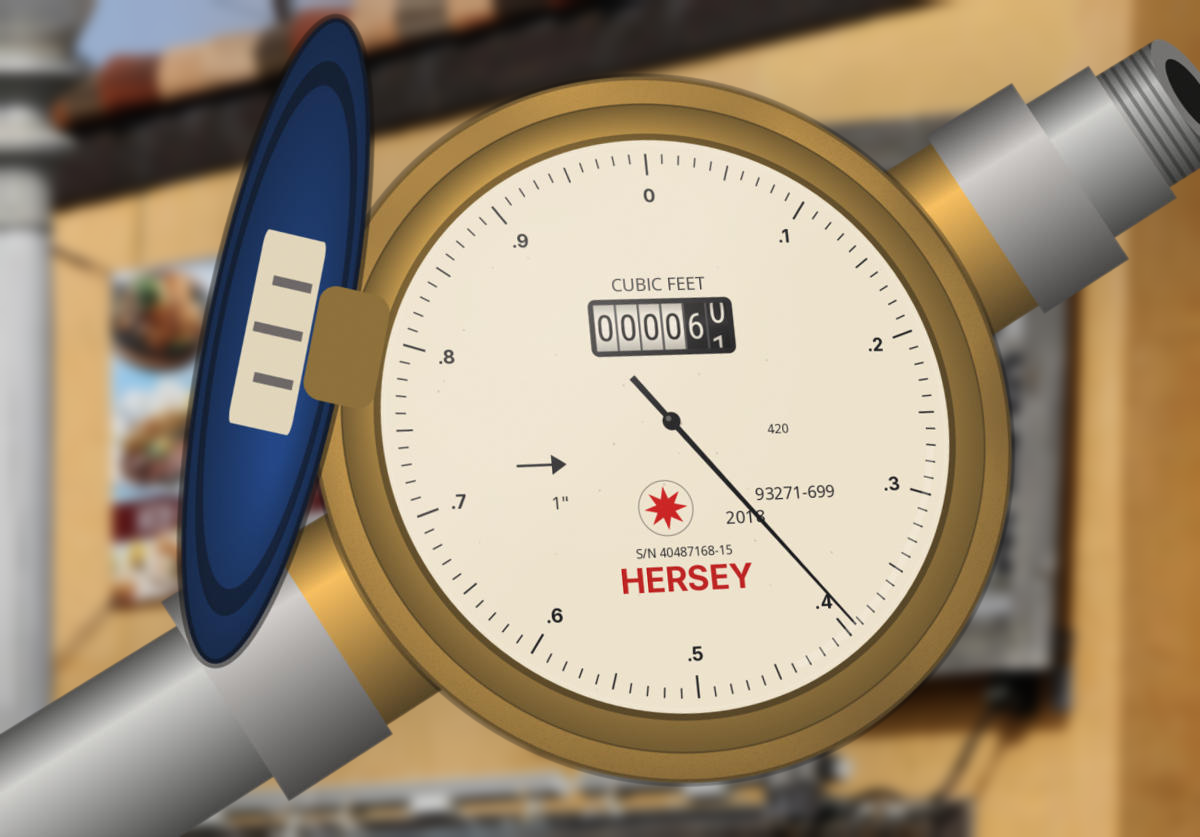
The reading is 60.39ft³
